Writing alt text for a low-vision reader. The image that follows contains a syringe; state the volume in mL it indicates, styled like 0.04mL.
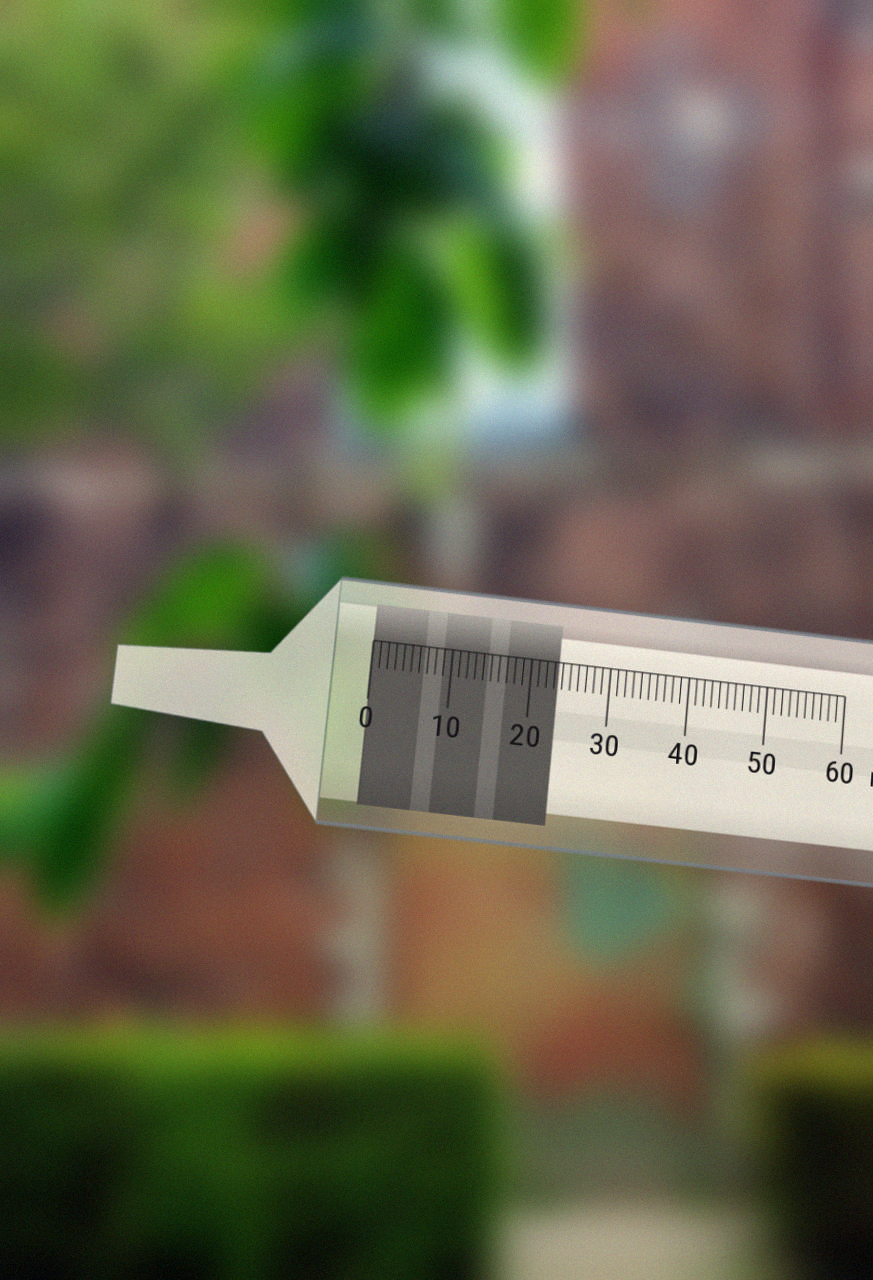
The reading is 0mL
